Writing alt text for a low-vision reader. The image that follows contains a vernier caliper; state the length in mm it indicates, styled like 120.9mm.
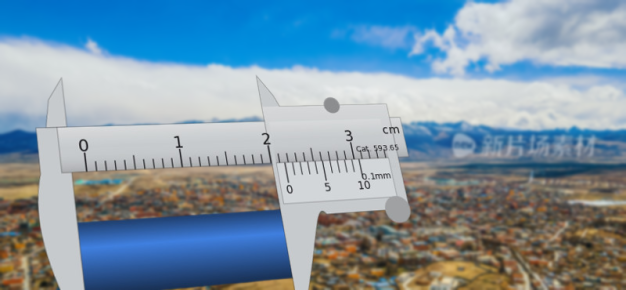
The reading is 21.6mm
